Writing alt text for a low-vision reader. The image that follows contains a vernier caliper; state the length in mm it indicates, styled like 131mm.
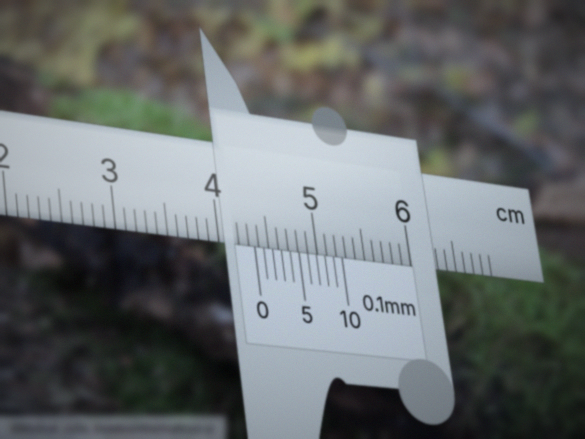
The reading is 43.6mm
